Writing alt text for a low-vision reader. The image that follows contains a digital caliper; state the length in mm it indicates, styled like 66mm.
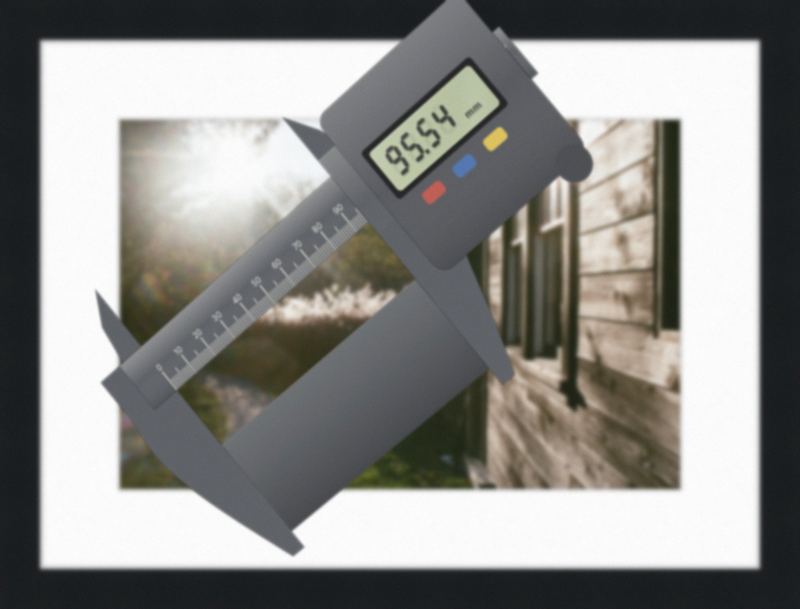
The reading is 95.54mm
